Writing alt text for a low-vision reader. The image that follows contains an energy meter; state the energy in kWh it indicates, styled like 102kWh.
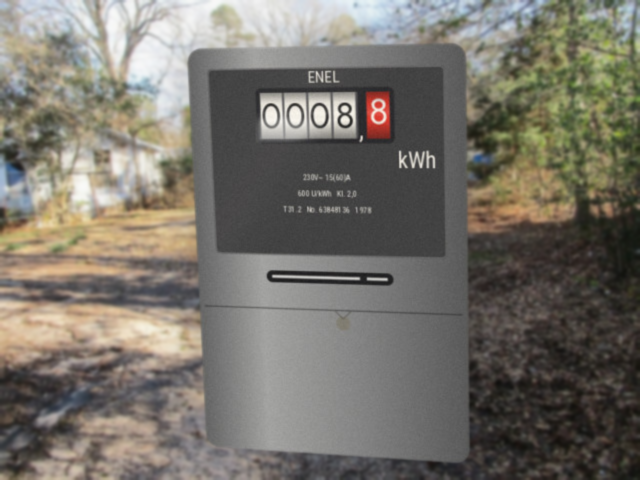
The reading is 8.8kWh
